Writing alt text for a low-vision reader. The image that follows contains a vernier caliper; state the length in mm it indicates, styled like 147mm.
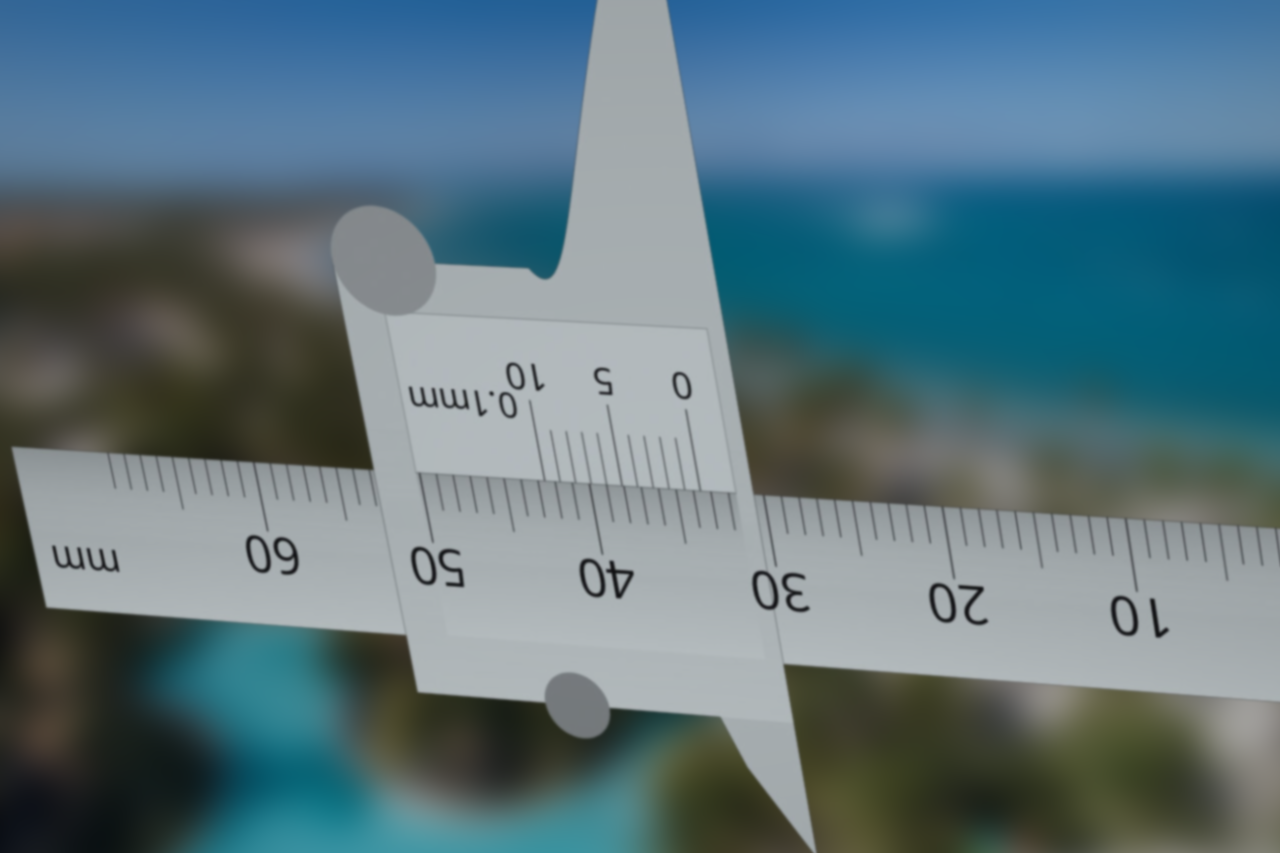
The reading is 33.6mm
